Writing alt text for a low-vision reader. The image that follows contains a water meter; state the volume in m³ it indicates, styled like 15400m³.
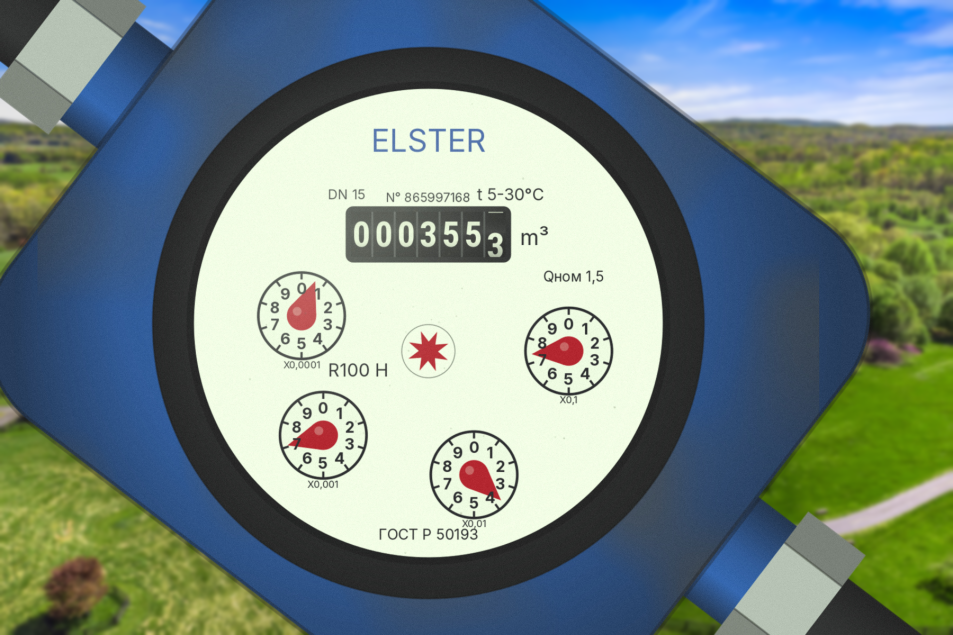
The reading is 3552.7370m³
